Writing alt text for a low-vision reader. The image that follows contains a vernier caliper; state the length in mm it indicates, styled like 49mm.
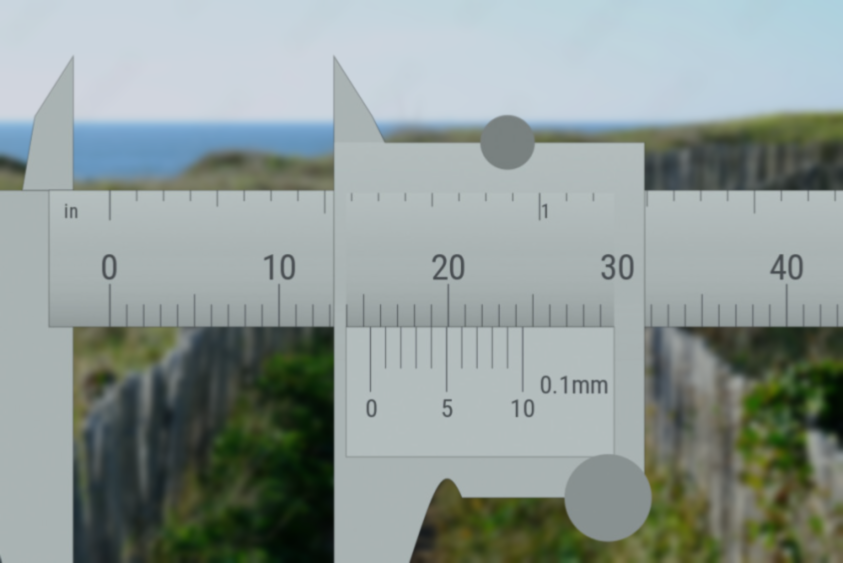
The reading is 15.4mm
